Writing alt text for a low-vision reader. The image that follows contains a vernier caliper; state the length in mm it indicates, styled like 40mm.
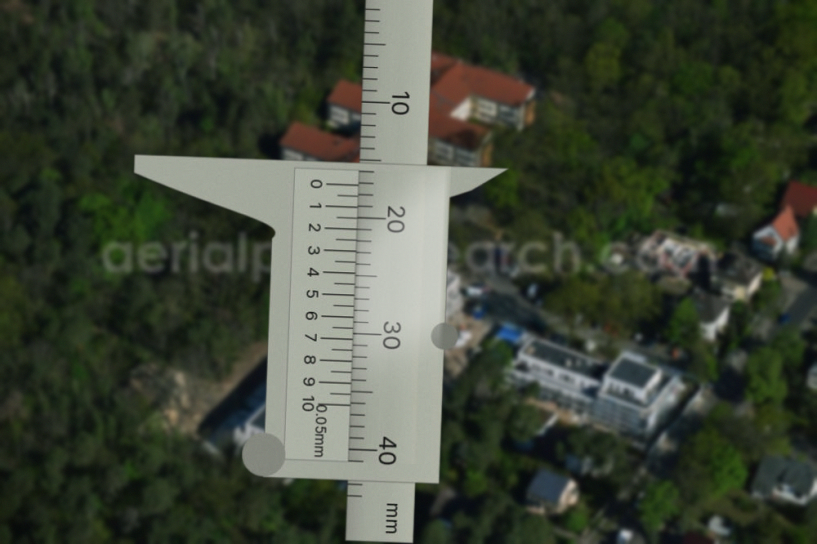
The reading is 17.2mm
